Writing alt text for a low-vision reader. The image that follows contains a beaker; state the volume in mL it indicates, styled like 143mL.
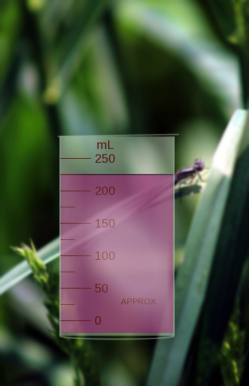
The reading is 225mL
